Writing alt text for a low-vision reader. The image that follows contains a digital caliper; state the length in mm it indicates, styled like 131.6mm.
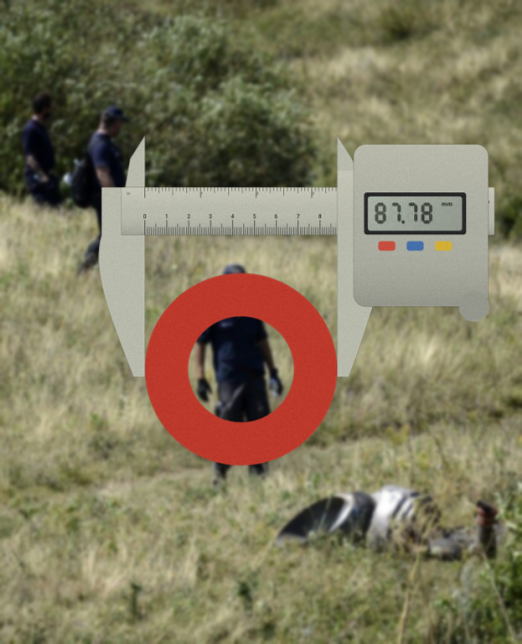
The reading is 87.78mm
